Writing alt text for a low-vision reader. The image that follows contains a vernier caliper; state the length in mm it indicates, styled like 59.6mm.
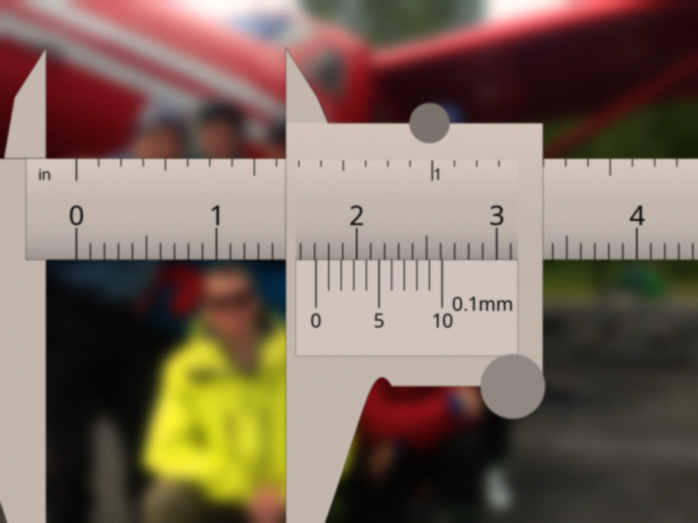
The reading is 17.1mm
